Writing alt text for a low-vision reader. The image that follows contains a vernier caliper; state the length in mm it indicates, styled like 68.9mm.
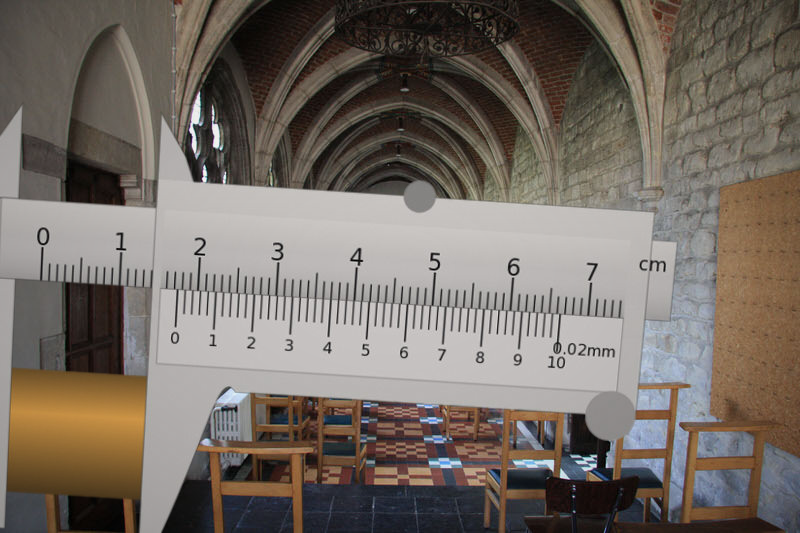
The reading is 17.4mm
